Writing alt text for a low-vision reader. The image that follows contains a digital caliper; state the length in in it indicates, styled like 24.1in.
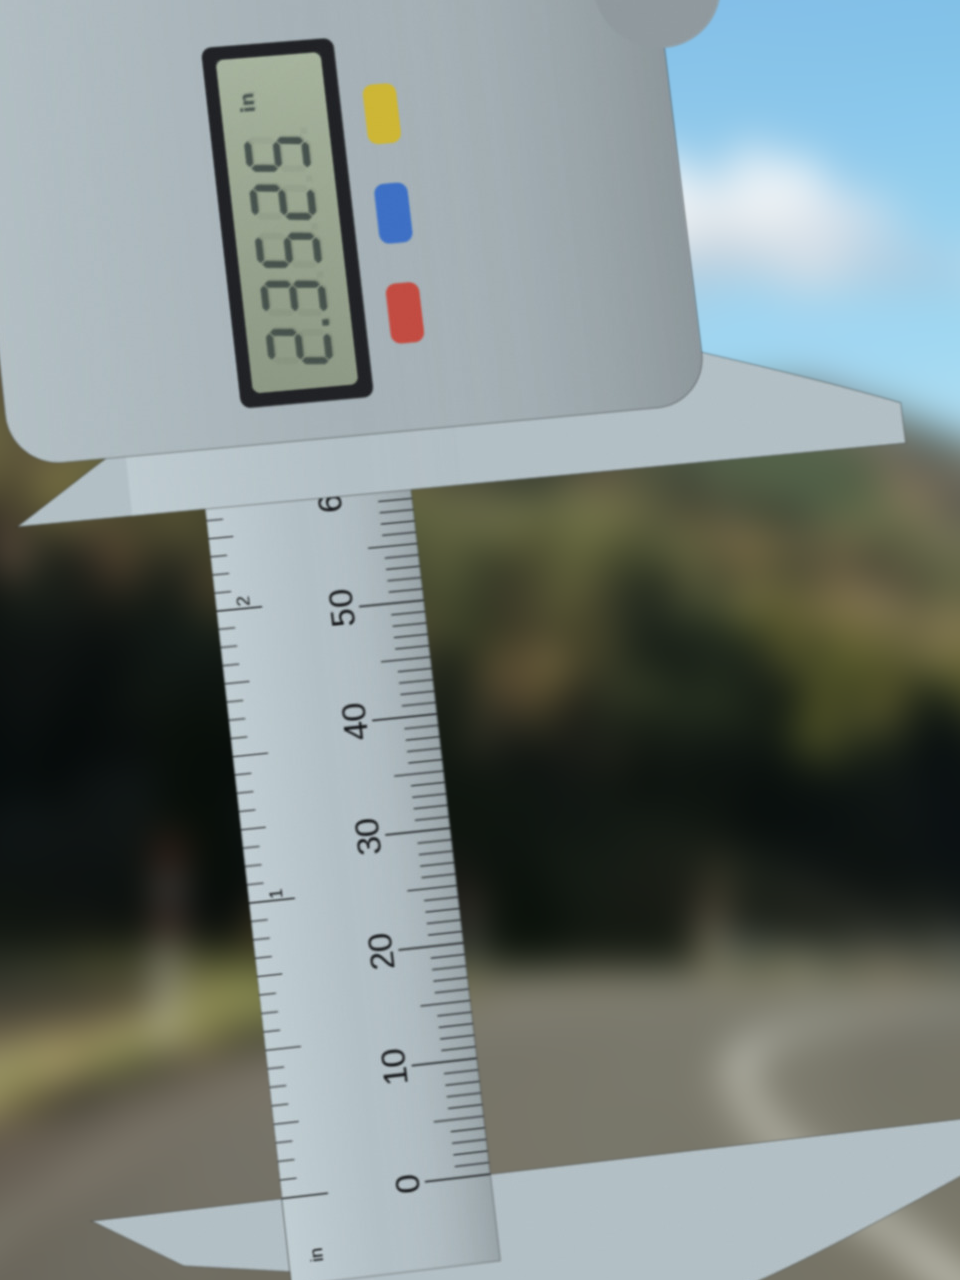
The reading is 2.3525in
